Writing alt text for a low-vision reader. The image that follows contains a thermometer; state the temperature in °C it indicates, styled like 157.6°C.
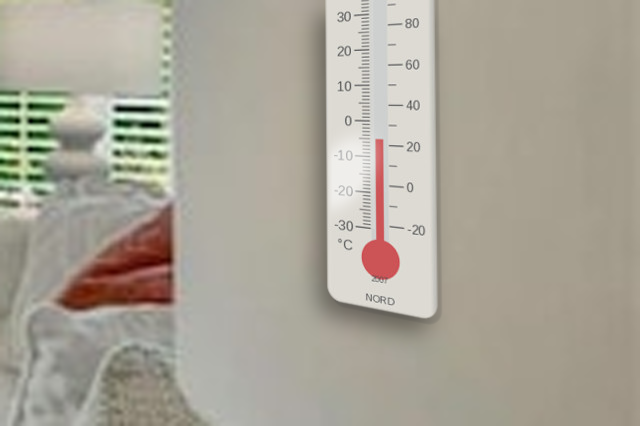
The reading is -5°C
